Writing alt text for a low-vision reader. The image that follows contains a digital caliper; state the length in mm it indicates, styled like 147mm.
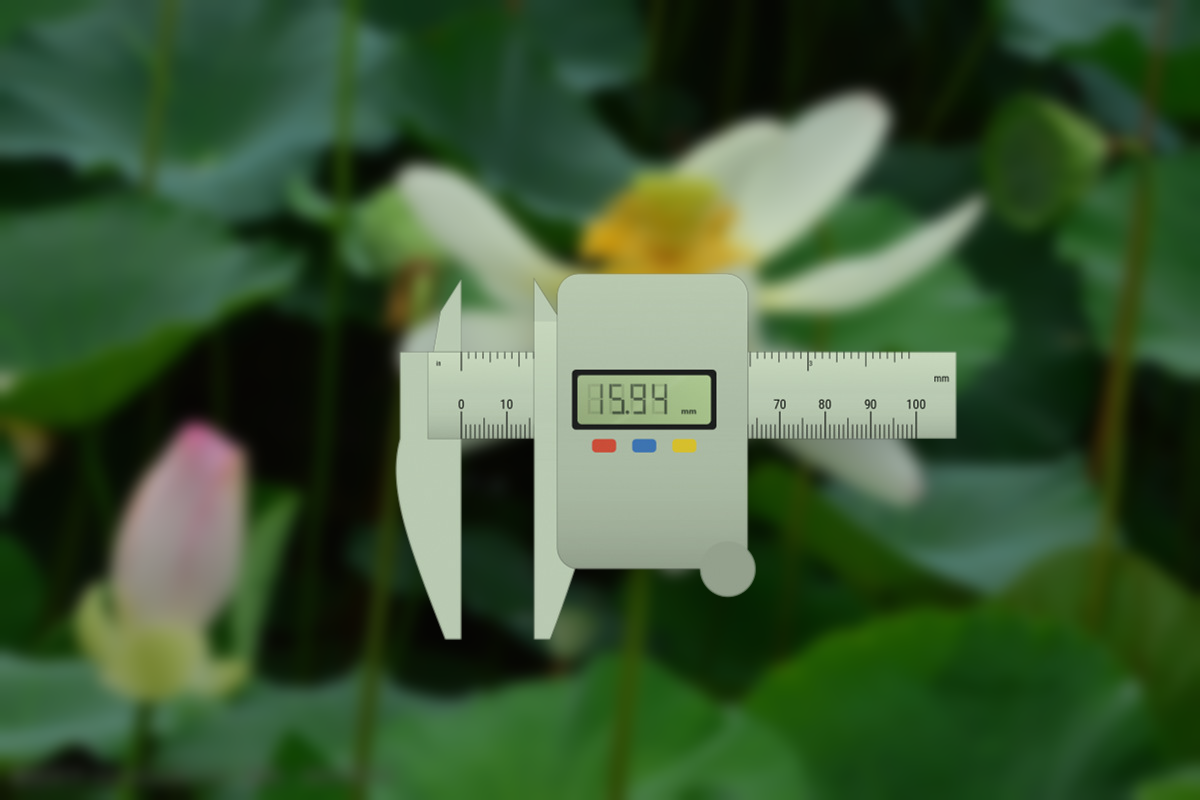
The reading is 15.94mm
